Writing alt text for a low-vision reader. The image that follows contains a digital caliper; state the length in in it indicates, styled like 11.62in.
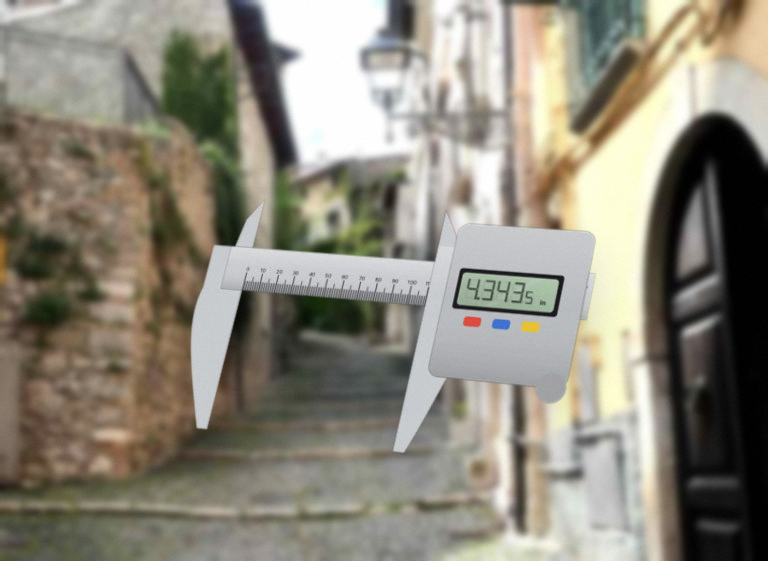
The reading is 4.3435in
